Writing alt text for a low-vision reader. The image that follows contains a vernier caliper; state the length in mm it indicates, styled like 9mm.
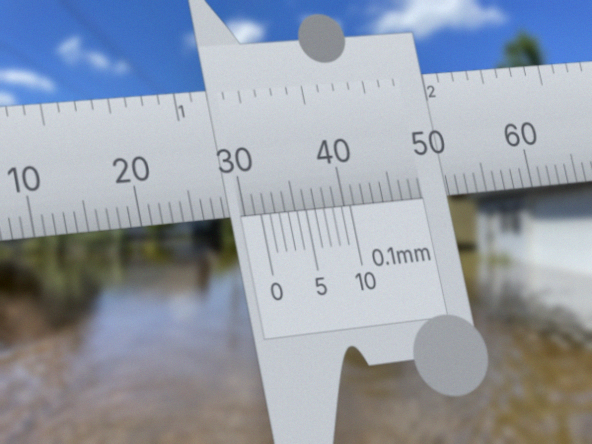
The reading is 31.6mm
